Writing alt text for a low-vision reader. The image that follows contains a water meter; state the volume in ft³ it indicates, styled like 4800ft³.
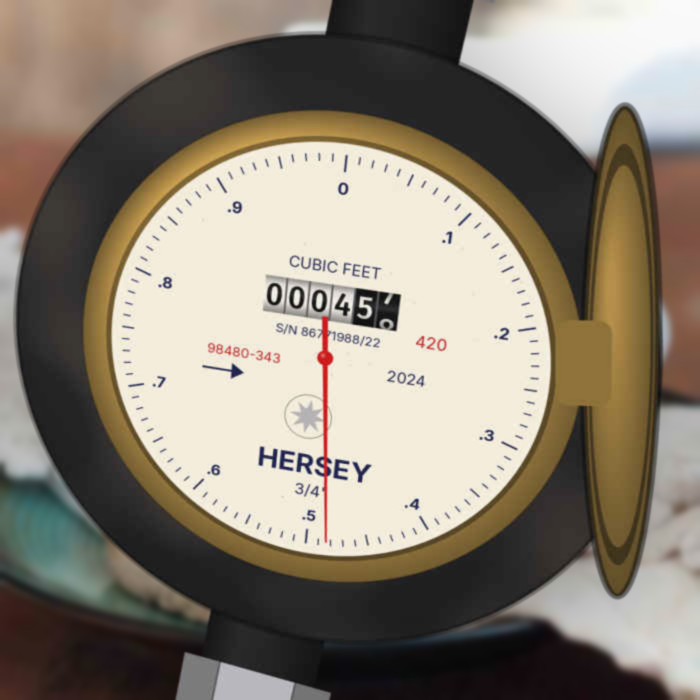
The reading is 457.48ft³
